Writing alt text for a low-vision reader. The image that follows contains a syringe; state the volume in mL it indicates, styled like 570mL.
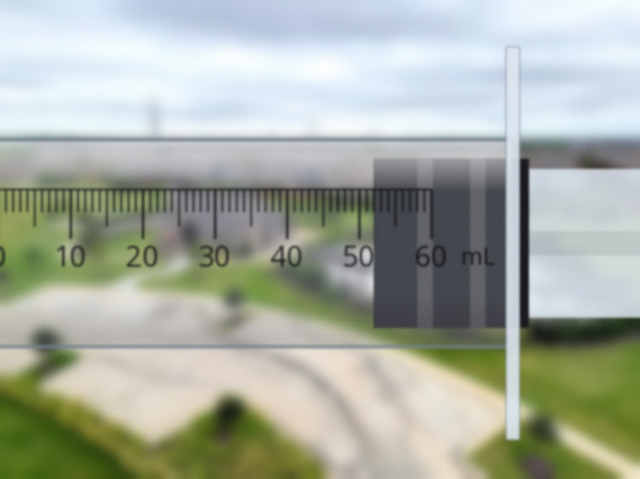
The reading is 52mL
